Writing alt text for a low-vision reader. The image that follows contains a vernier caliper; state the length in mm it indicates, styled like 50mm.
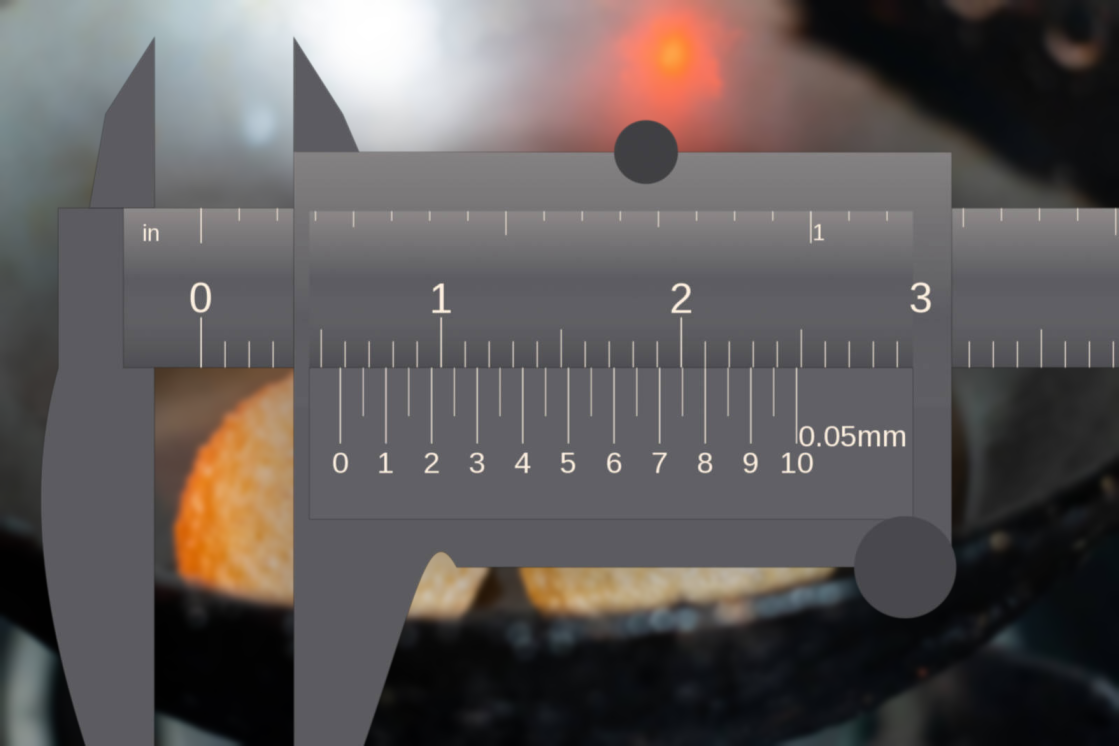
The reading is 5.80mm
